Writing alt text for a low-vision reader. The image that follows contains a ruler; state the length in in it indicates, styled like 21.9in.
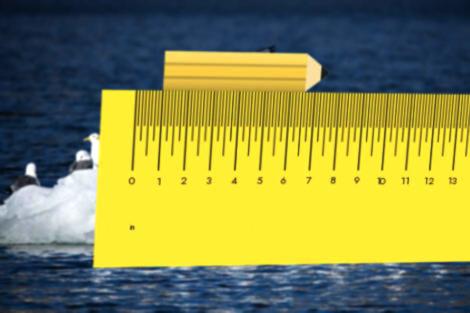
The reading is 6.5in
